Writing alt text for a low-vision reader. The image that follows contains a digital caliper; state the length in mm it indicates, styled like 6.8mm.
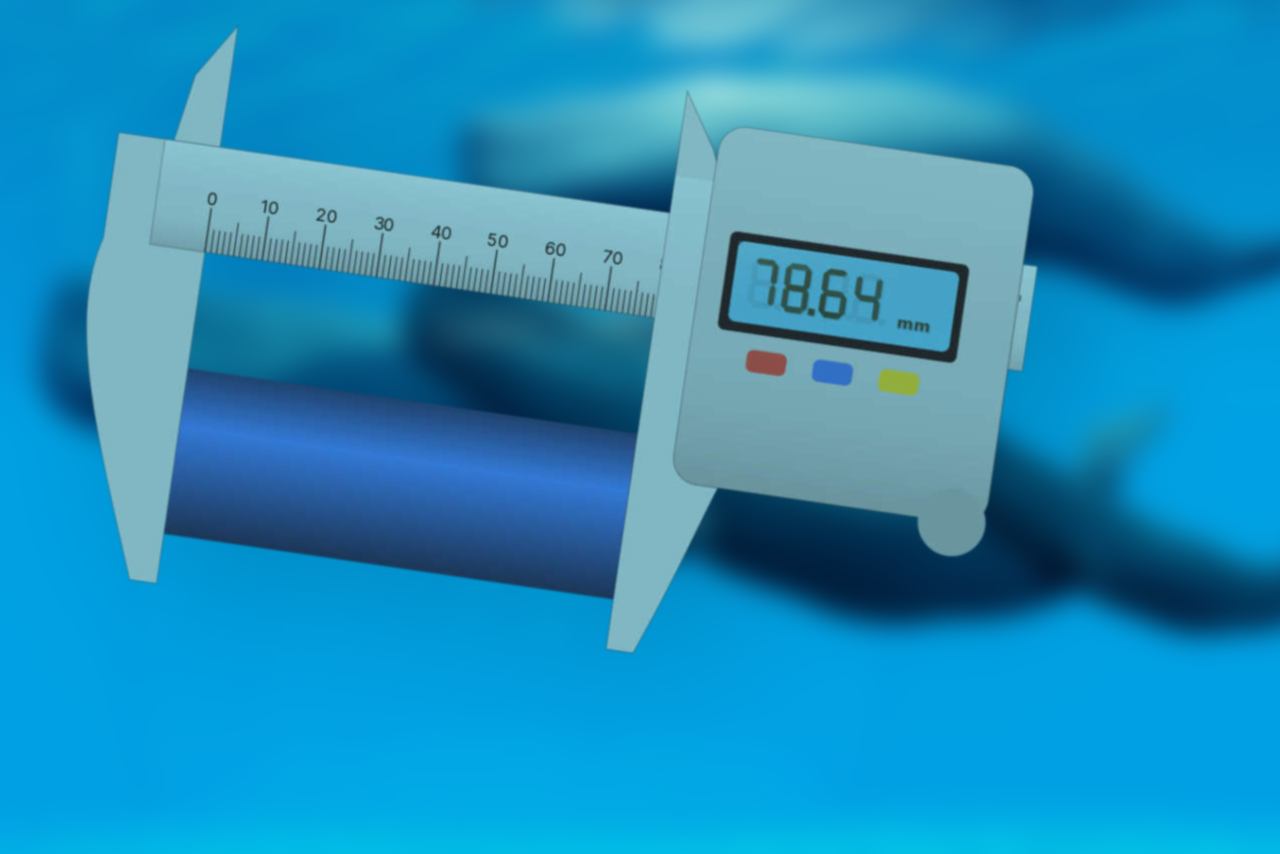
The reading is 78.64mm
